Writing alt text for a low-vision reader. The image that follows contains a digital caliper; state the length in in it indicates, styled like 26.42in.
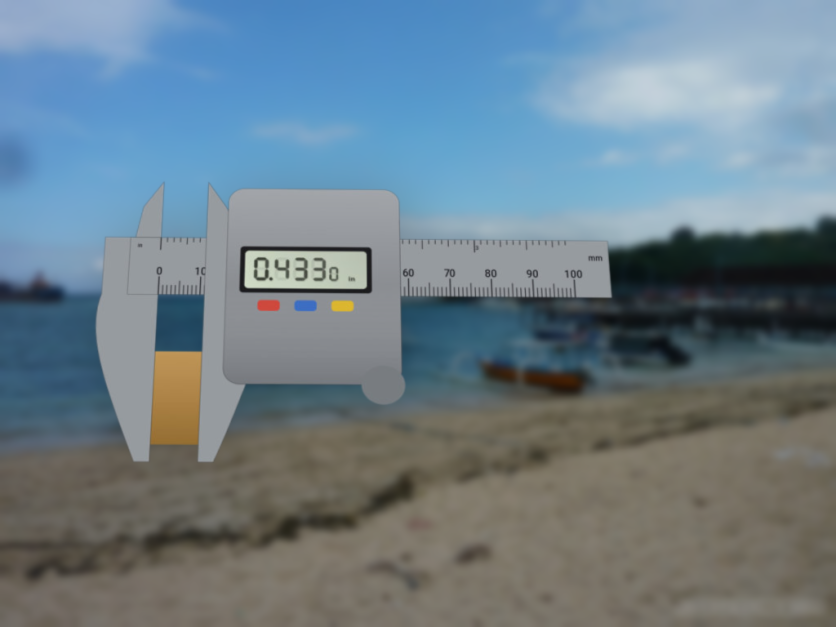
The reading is 0.4330in
